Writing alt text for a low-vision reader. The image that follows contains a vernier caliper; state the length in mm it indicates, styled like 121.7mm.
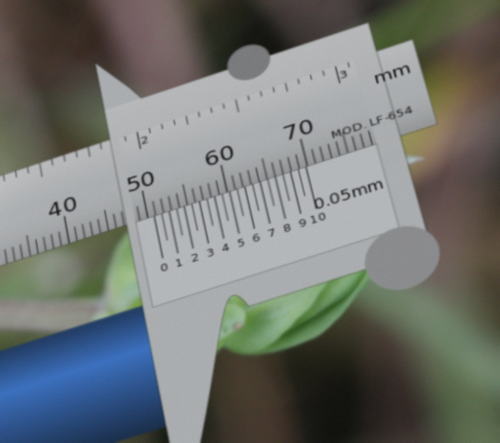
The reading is 50.8mm
